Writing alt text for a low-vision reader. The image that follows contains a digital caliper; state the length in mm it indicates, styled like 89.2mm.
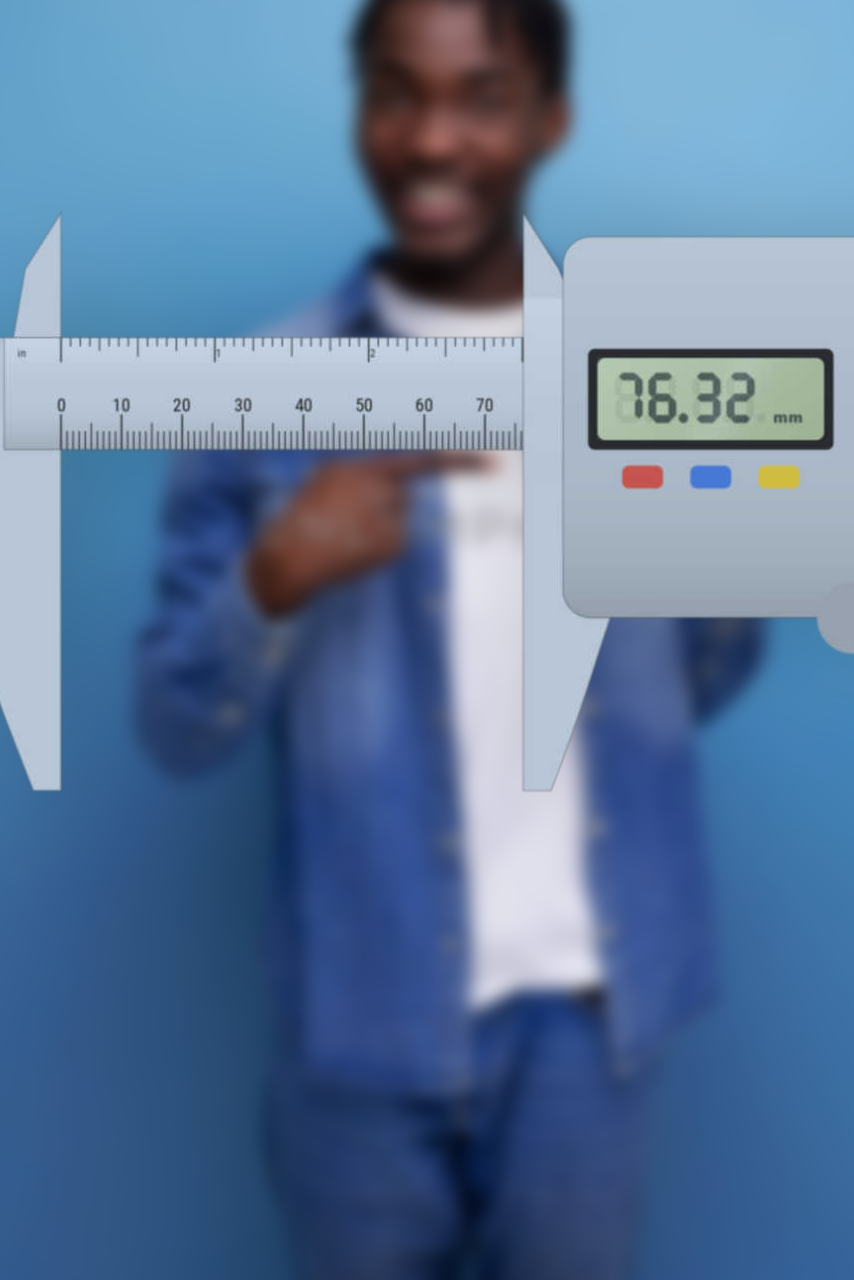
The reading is 76.32mm
